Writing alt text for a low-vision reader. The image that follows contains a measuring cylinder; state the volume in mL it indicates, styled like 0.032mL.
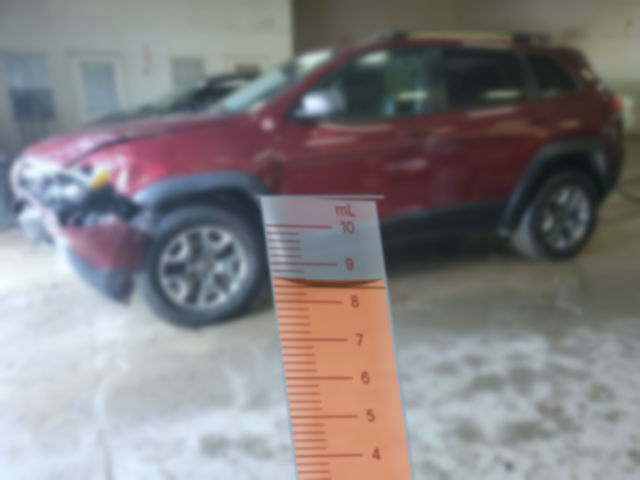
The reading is 8.4mL
